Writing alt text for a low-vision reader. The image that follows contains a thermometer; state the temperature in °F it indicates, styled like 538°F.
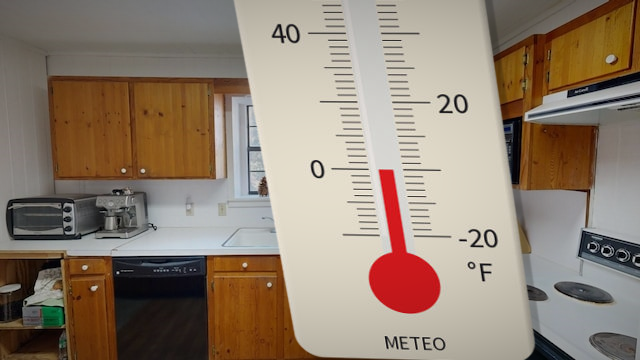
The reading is 0°F
